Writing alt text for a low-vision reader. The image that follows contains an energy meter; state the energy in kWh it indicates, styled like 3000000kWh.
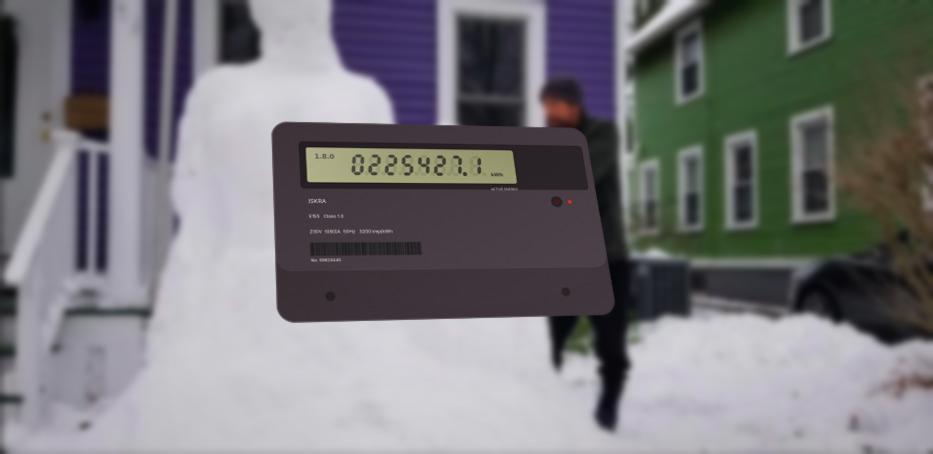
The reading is 225427.1kWh
